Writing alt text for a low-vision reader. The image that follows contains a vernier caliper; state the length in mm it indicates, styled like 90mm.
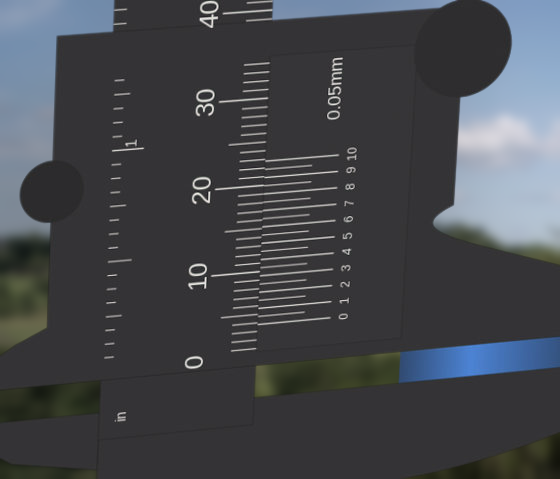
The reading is 3.8mm
